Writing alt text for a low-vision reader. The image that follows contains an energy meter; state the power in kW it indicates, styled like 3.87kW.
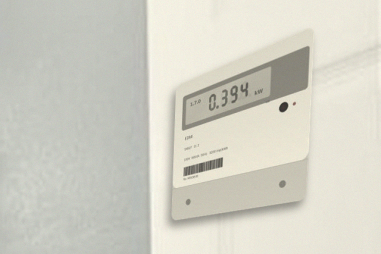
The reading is 0.394kW
